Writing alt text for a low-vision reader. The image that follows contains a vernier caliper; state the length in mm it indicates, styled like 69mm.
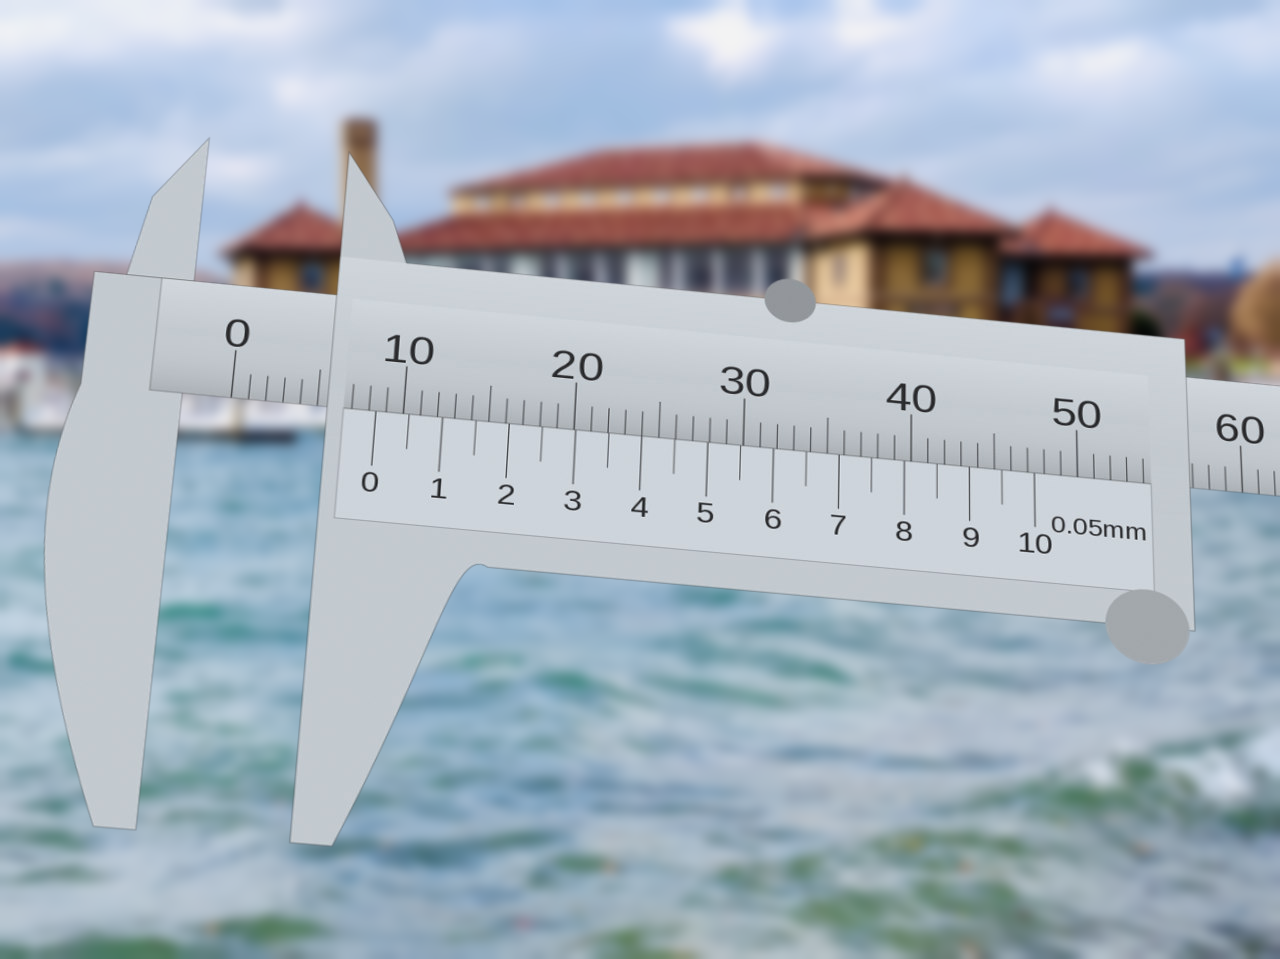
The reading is 8.4mm
